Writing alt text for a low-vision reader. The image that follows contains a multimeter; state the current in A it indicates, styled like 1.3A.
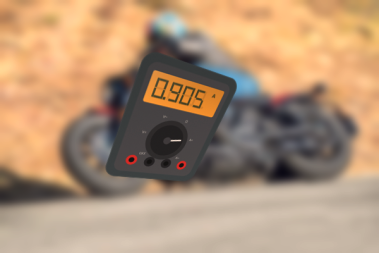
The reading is 0.905A
